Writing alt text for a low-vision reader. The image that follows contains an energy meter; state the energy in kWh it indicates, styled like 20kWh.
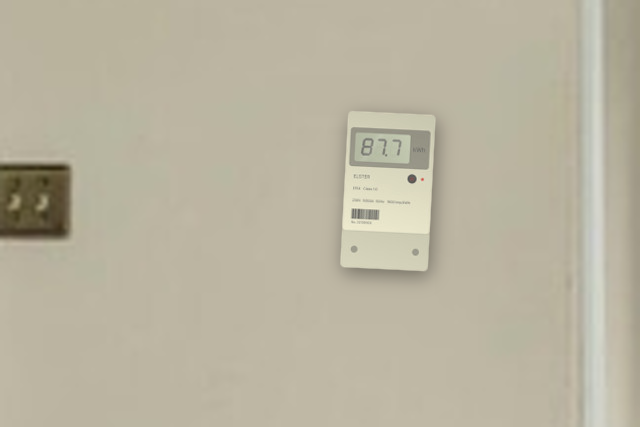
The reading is 87.7kWh
